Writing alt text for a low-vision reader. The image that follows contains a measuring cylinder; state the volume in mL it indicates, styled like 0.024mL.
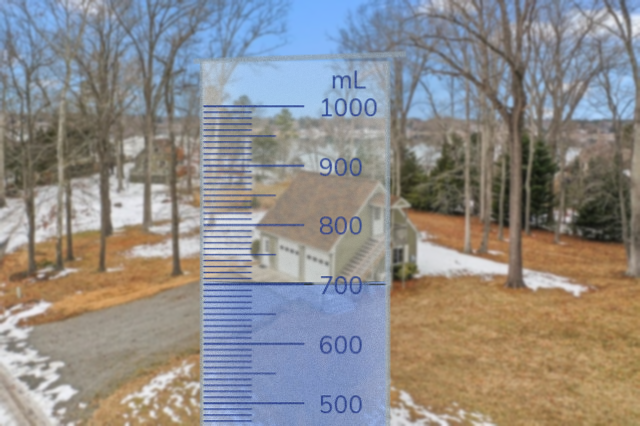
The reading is 700mL
